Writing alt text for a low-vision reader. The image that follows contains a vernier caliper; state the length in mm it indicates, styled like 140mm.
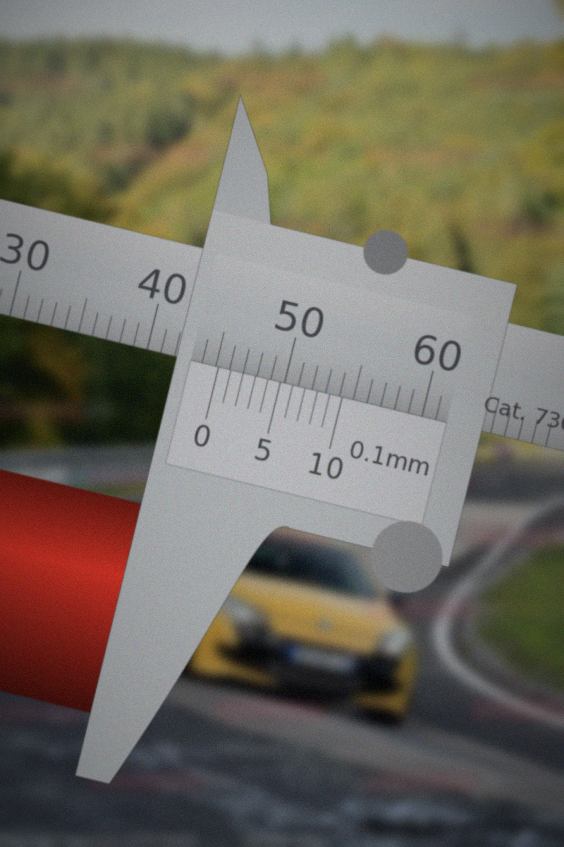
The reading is 45.2mm
